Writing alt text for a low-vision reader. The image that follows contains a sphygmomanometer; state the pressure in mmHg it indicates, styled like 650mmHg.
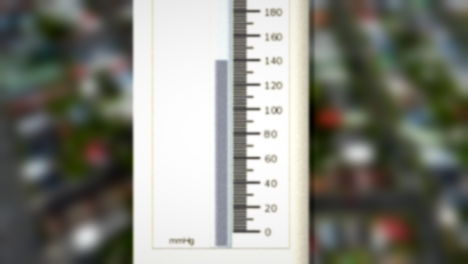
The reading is 140mmHg
